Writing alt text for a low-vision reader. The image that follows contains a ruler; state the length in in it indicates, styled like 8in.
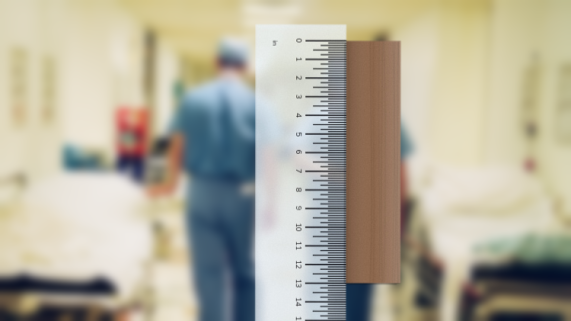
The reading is 13in
